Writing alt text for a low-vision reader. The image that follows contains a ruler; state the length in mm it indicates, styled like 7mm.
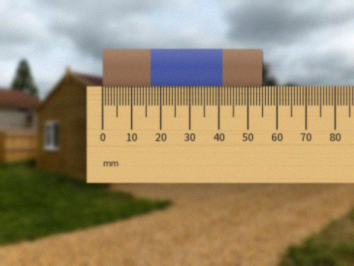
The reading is 55mm
